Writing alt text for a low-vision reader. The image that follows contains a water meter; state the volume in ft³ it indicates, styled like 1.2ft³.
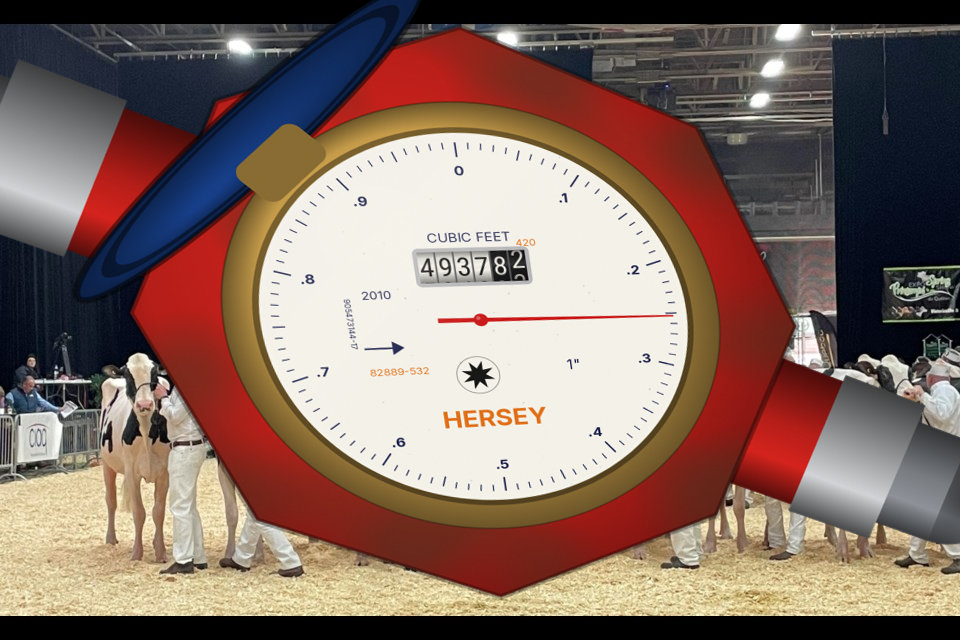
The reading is 493782.25ft³
